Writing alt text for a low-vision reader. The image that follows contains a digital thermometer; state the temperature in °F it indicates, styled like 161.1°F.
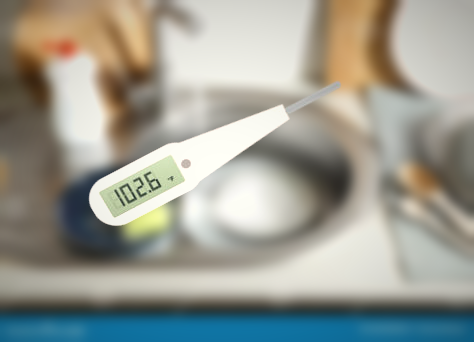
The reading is 102.6°F
